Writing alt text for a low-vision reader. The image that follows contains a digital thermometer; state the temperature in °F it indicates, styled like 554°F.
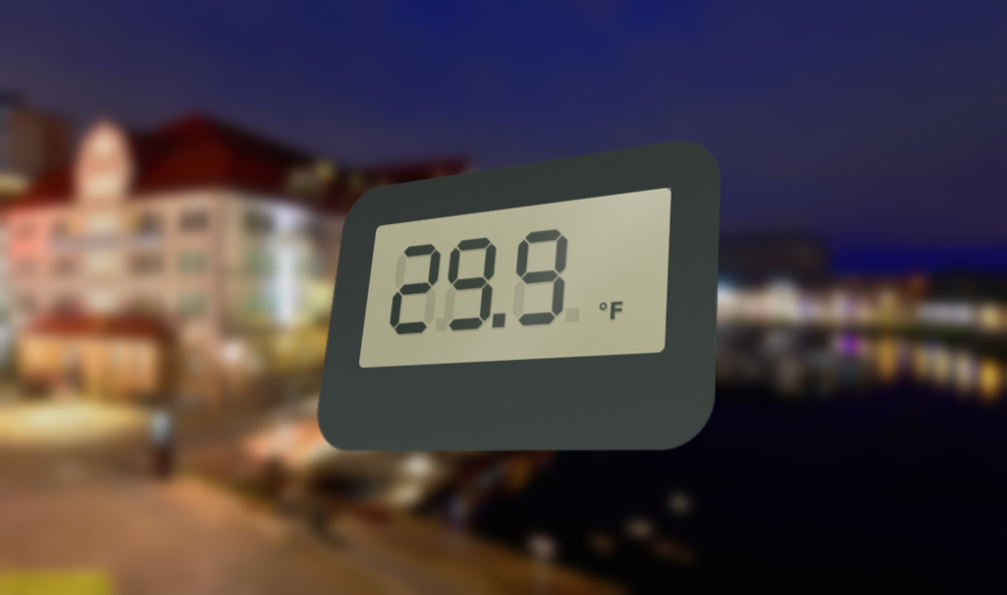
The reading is 29.9°F
